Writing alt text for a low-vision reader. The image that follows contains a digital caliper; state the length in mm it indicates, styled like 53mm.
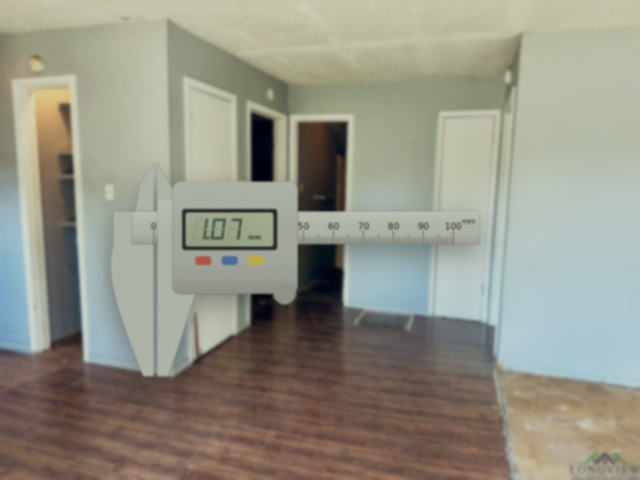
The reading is 1.07mm
